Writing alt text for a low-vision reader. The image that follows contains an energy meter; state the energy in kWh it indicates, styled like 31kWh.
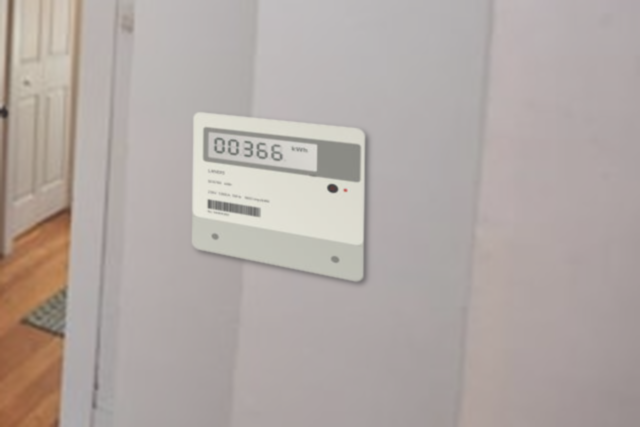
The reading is 366kWh
